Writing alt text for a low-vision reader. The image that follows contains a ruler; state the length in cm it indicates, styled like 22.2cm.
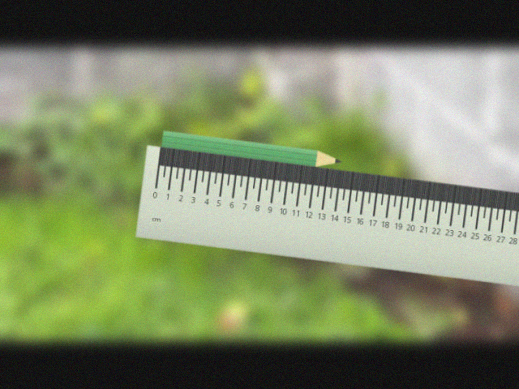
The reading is 14cm
